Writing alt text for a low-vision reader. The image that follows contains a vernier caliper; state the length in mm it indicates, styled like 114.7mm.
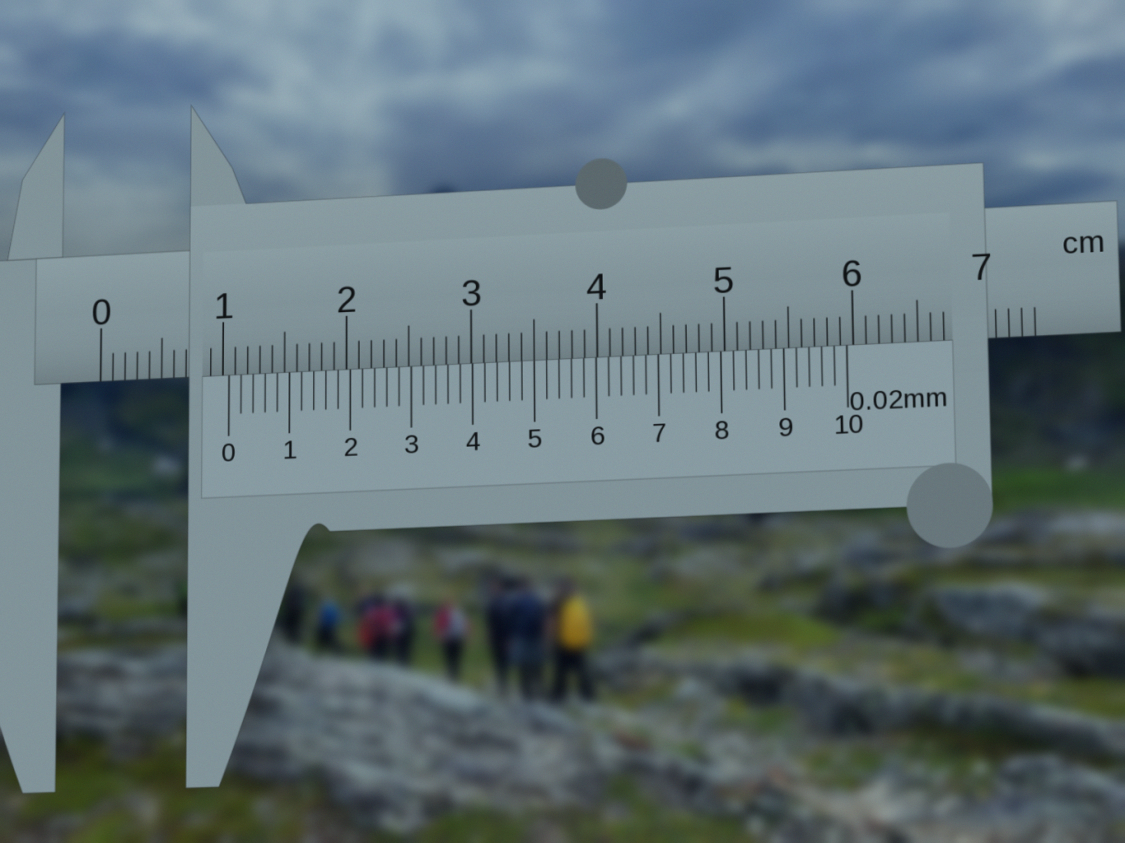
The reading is 10.5mm
